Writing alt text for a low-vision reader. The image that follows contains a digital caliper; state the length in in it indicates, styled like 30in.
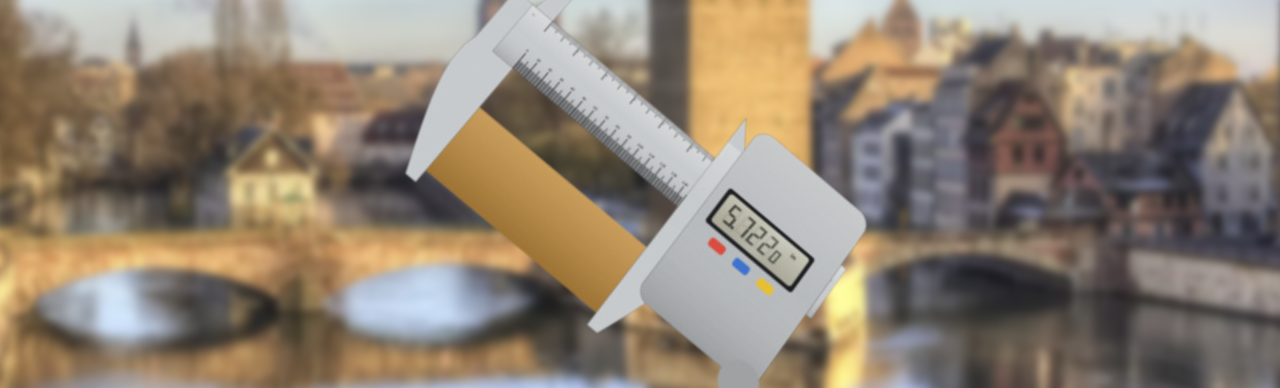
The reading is 5.7220in
